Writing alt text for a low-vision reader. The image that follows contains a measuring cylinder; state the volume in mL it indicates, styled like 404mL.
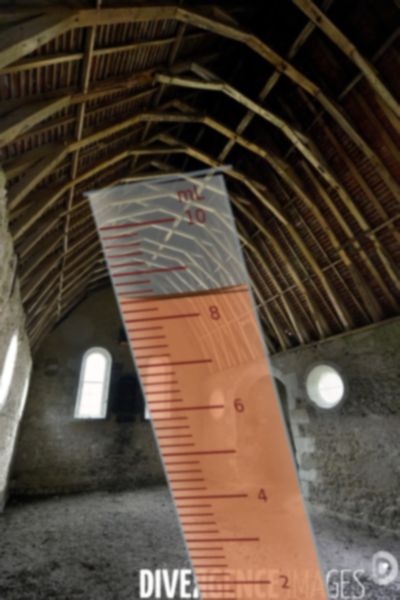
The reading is 8.4mL
